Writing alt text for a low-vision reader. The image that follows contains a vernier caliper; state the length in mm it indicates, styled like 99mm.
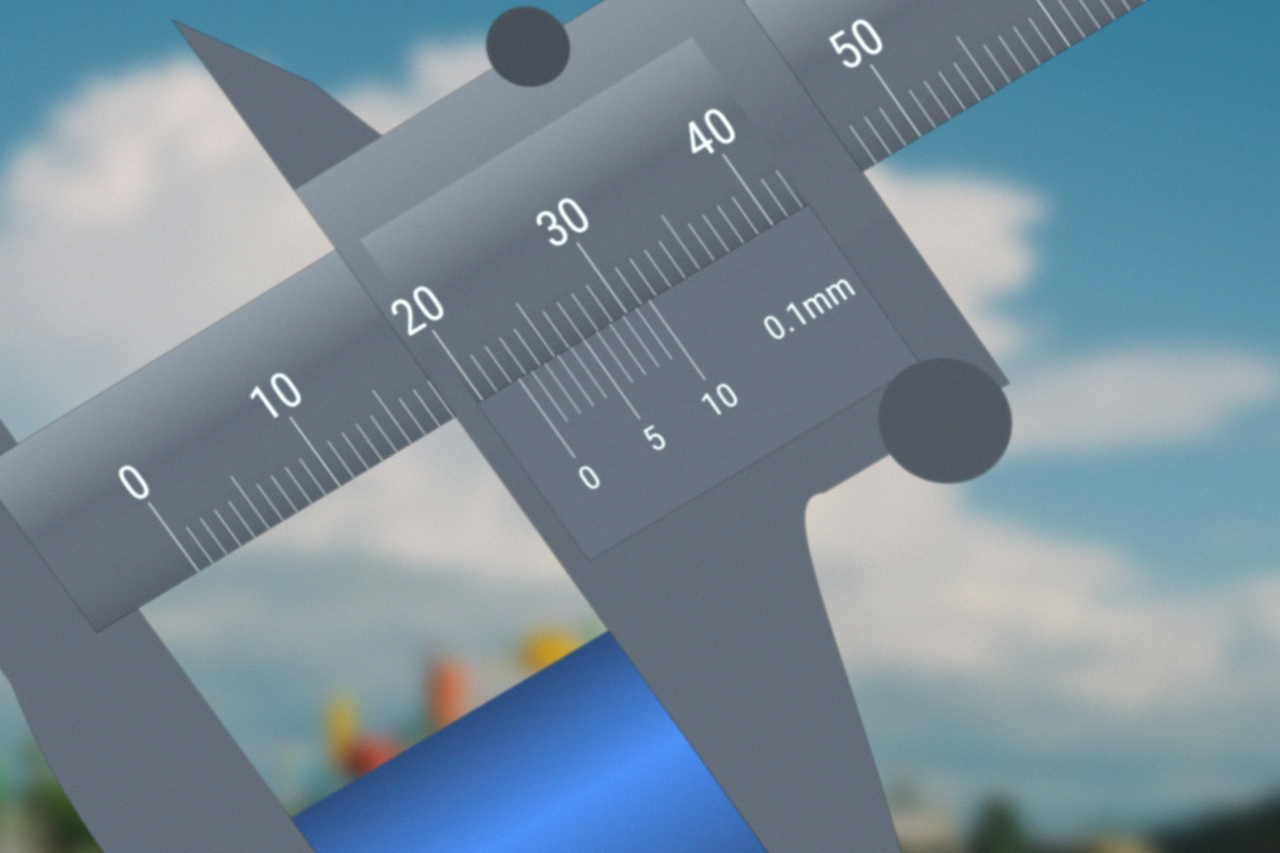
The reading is 22.5mm
